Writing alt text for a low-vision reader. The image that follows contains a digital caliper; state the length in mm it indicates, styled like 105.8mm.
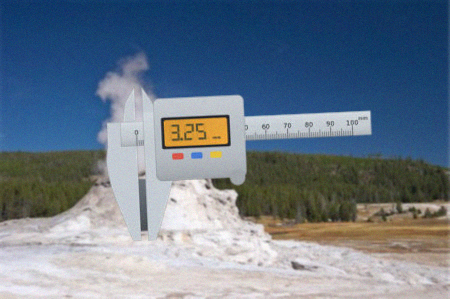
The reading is 3.25mm
